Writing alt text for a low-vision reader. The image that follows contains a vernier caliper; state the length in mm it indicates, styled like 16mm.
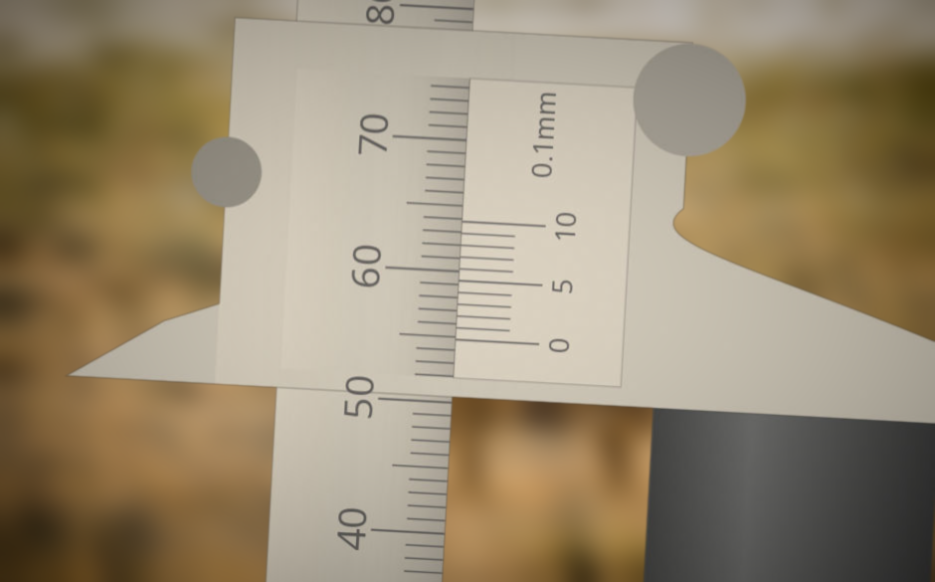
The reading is 54.8mm
